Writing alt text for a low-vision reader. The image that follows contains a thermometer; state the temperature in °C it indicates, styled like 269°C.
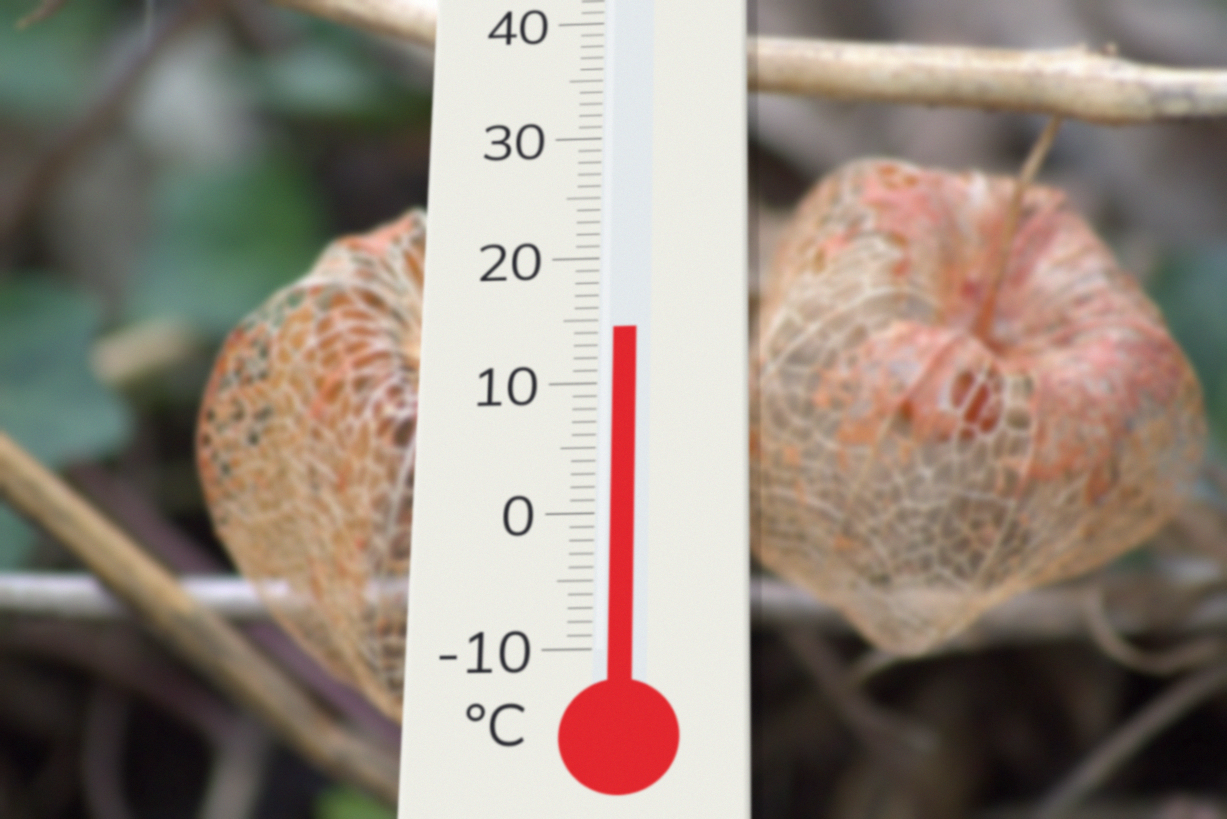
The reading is 14.5°C
